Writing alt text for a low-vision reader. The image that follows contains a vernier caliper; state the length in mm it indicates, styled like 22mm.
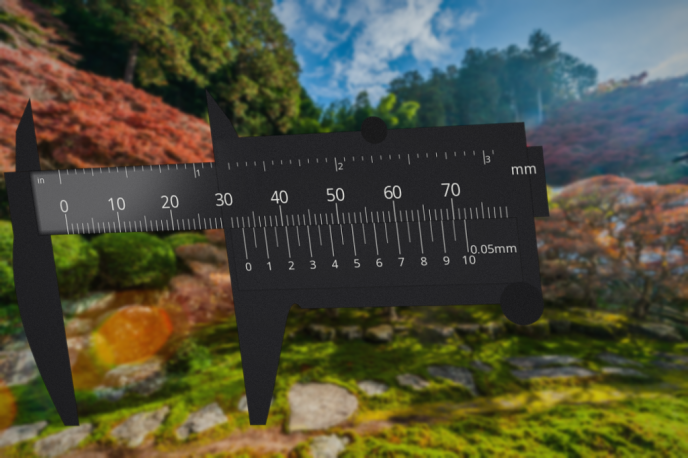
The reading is 32.8mm
